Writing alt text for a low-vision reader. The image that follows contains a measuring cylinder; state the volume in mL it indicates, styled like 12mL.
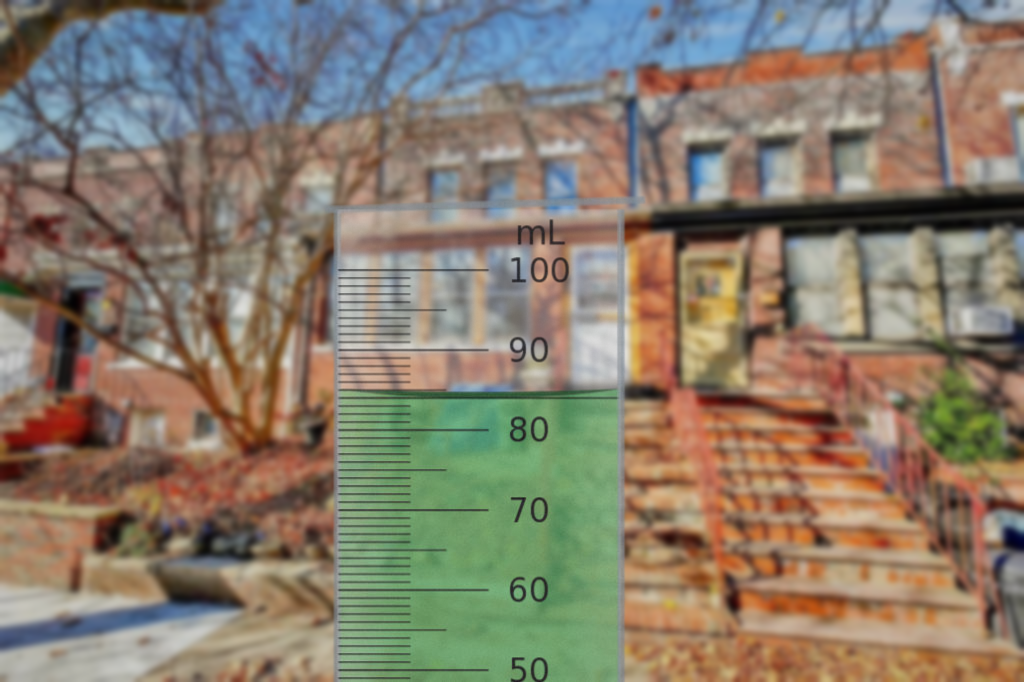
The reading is 84mL
